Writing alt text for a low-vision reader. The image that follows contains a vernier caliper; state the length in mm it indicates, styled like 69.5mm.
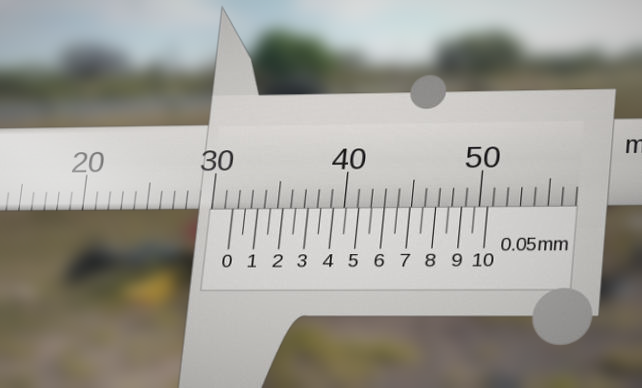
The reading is 31.6mm
